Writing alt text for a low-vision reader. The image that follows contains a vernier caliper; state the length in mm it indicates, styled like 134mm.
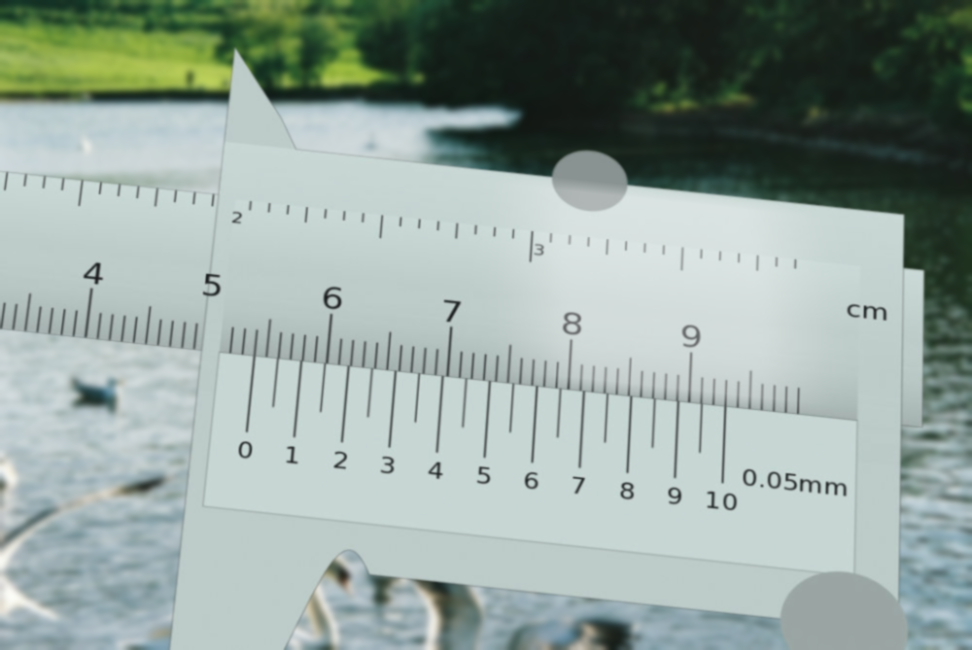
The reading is 54.0mm
